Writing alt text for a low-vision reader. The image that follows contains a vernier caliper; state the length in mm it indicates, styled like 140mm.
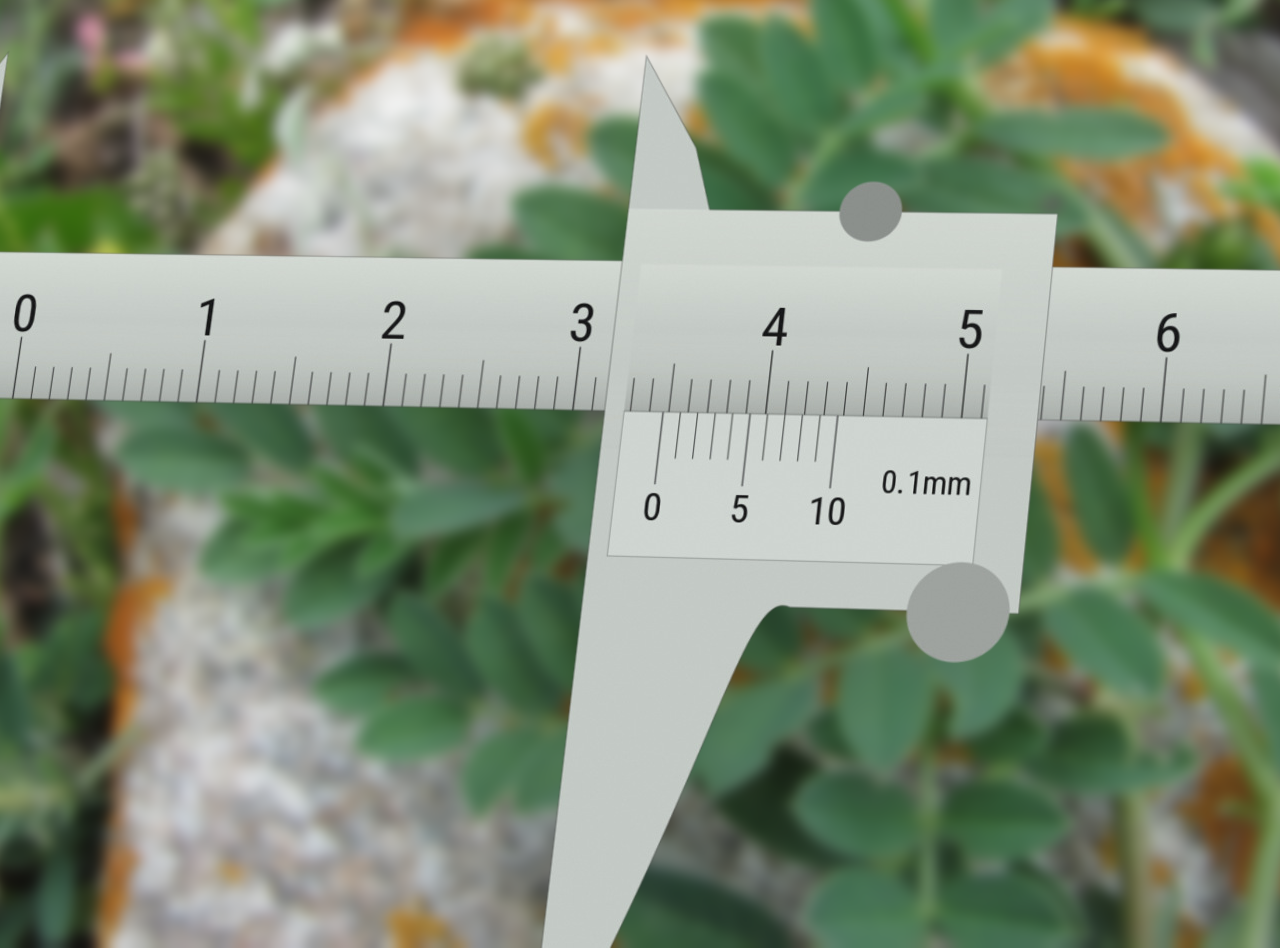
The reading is 34.7mm
